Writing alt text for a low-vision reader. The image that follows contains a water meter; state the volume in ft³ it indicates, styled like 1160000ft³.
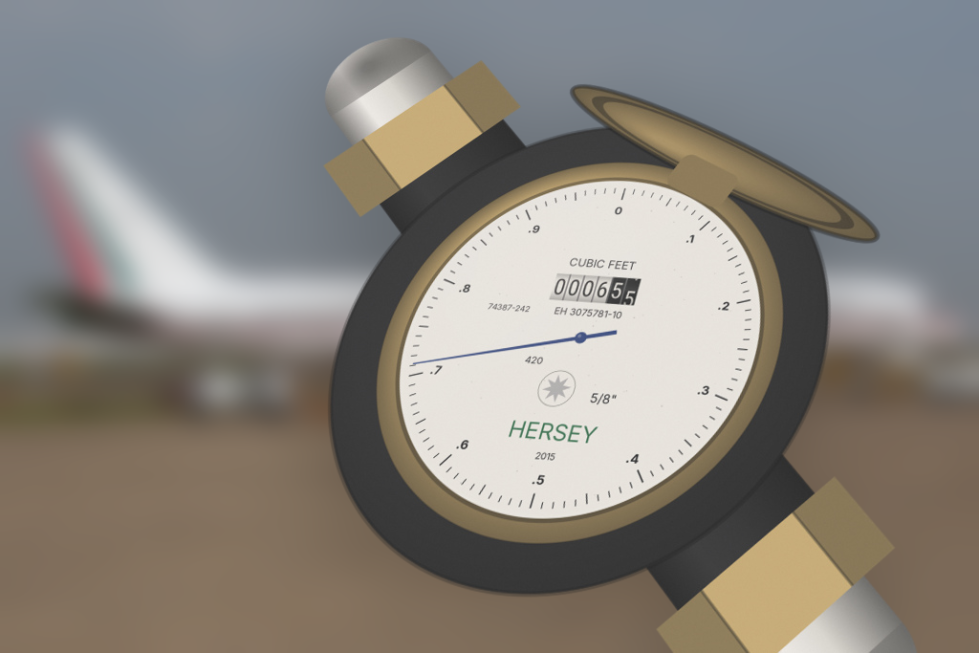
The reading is 654.71ft³
